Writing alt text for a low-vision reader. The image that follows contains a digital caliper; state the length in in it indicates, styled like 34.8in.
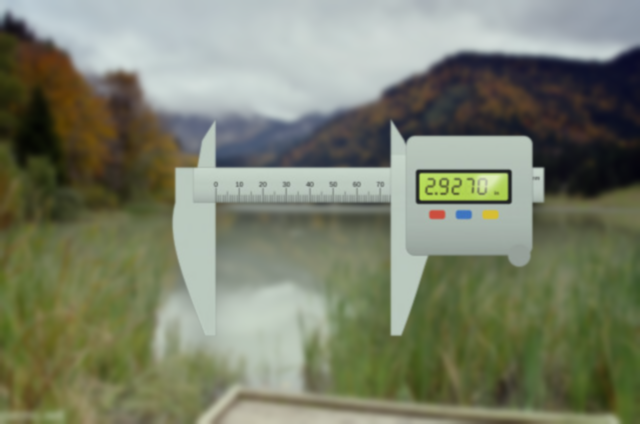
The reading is 2.9270in
